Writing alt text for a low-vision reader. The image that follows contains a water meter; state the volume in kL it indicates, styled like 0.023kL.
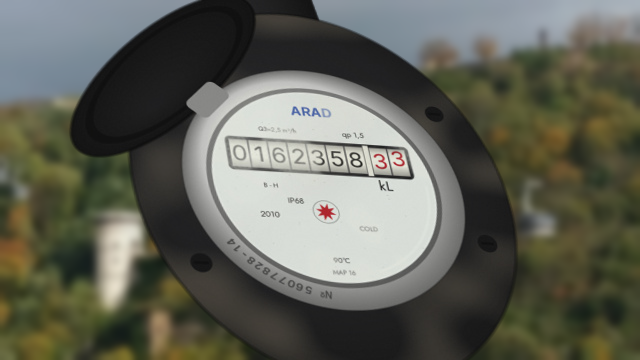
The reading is 162358.33kL
